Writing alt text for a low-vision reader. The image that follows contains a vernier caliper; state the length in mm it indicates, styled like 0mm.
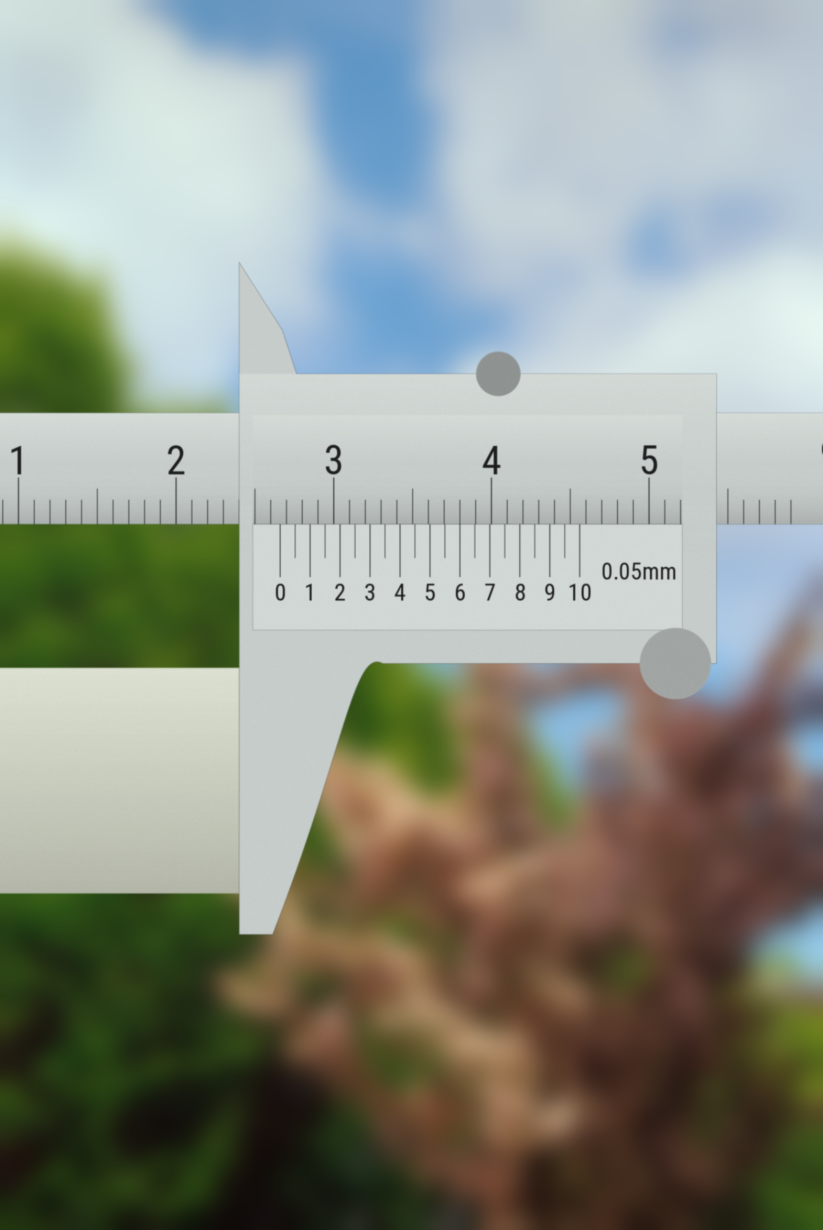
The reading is 26.6mm
